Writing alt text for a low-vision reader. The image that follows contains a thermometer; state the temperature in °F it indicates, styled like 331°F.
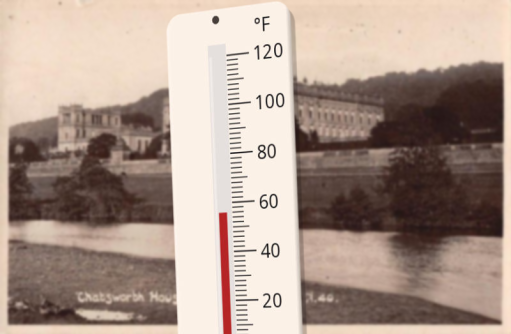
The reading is 56°F
